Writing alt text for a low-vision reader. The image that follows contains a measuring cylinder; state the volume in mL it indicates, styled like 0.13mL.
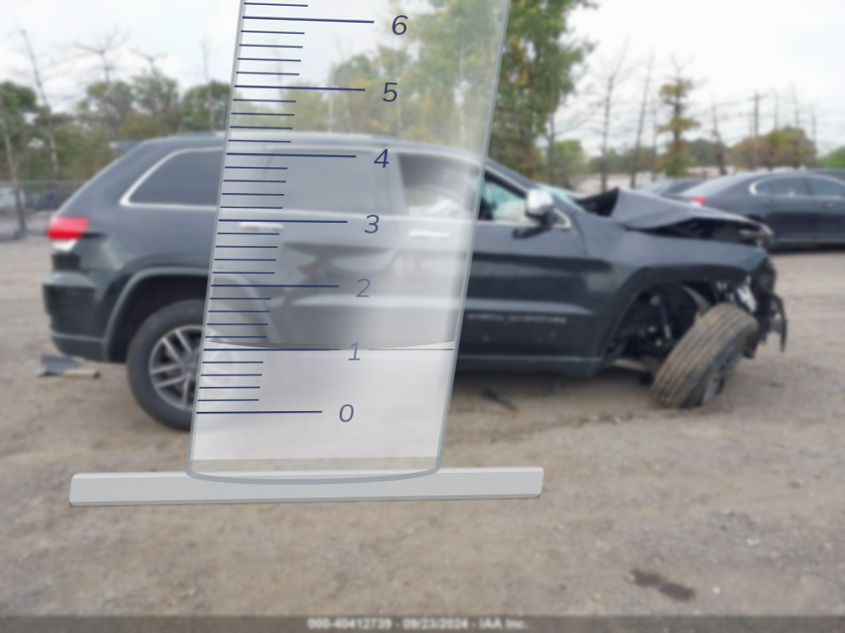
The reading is 1mL
